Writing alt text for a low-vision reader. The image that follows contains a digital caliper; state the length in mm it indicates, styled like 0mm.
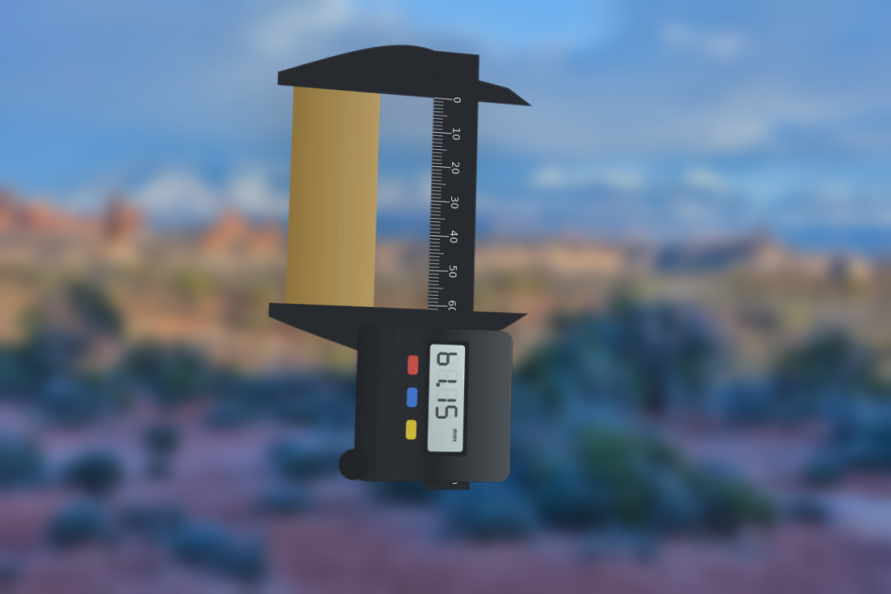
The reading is 61.15mm
